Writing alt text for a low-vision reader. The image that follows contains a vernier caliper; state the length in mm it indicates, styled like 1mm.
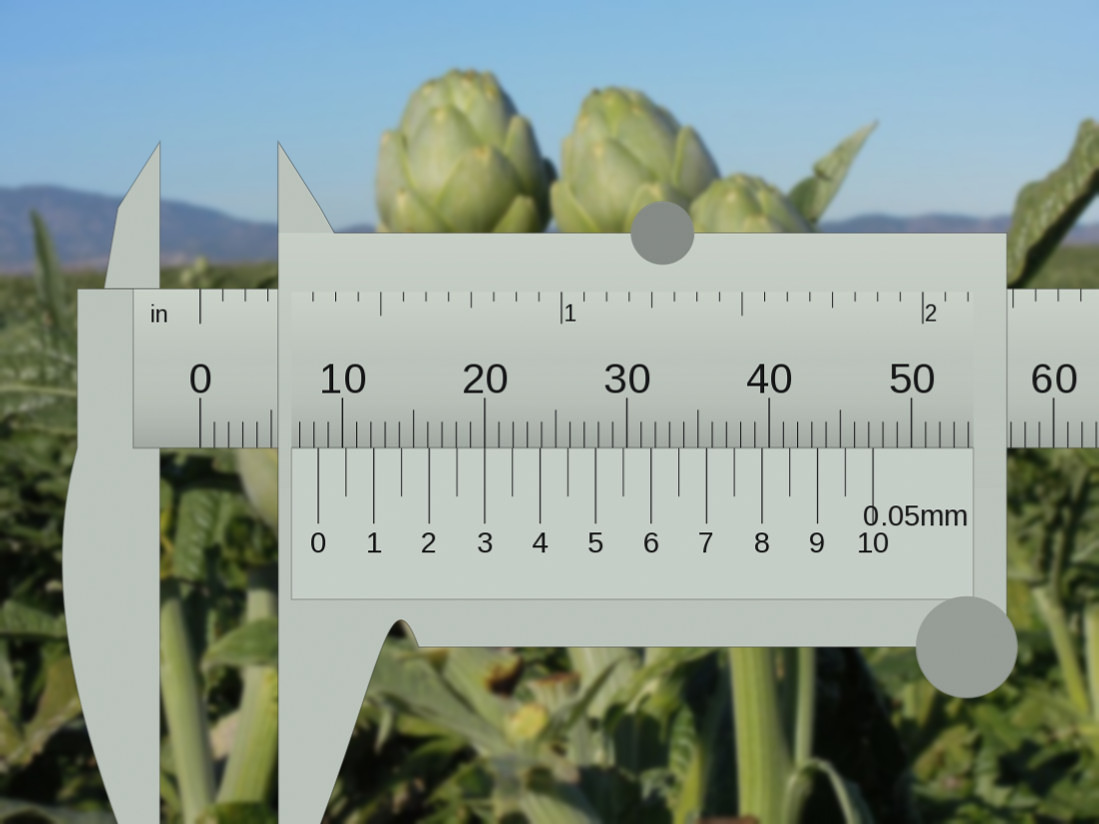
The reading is 8.3mm
